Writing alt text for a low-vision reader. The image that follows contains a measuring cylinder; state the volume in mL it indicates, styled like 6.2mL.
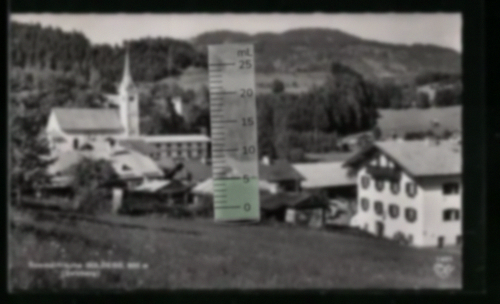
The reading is 5mL
